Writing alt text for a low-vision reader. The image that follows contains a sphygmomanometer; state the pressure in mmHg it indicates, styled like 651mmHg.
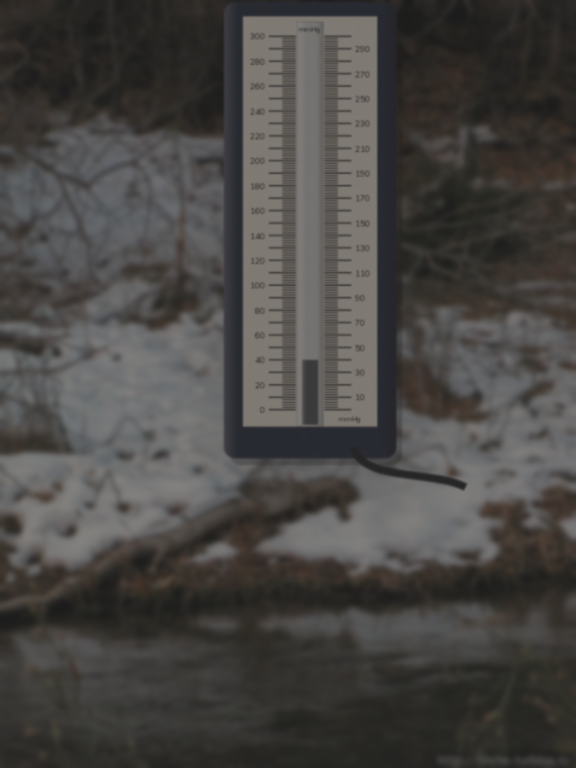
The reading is 40mmHg
